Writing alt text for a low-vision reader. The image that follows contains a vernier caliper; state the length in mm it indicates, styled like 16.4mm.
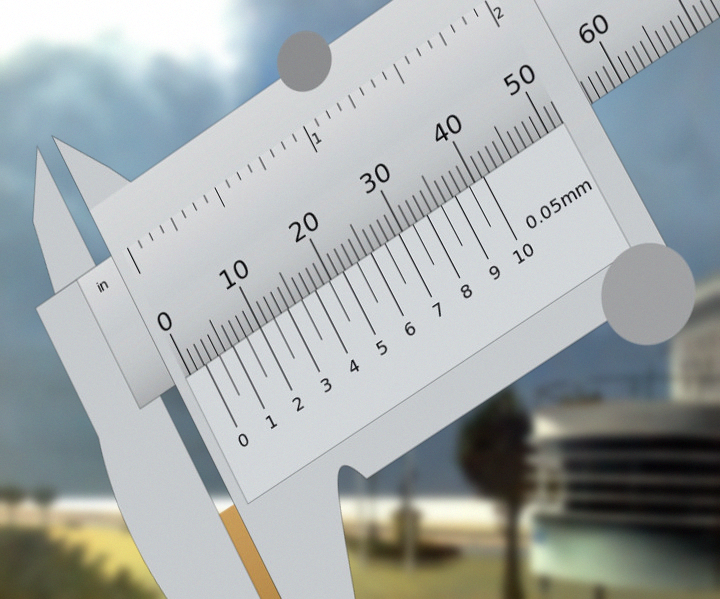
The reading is 2.2mm
